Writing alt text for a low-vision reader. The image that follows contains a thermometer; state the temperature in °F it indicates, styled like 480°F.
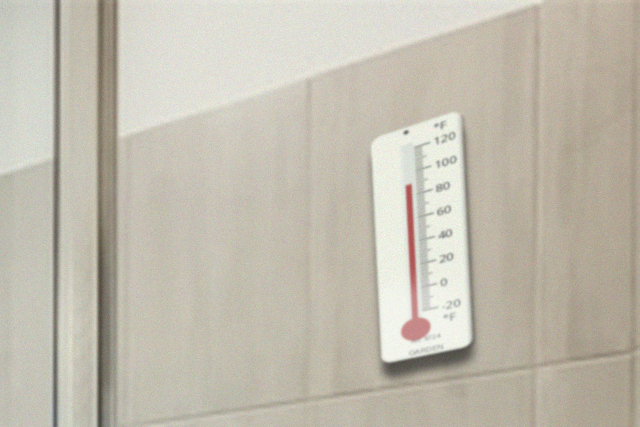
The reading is 90°F
